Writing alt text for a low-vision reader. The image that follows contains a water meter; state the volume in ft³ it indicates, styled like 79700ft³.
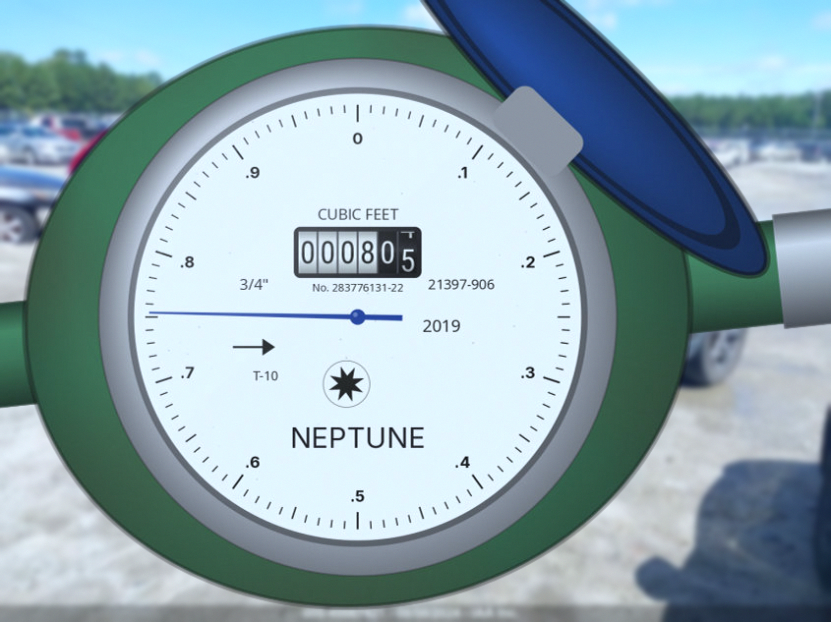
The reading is 804.75ft³
